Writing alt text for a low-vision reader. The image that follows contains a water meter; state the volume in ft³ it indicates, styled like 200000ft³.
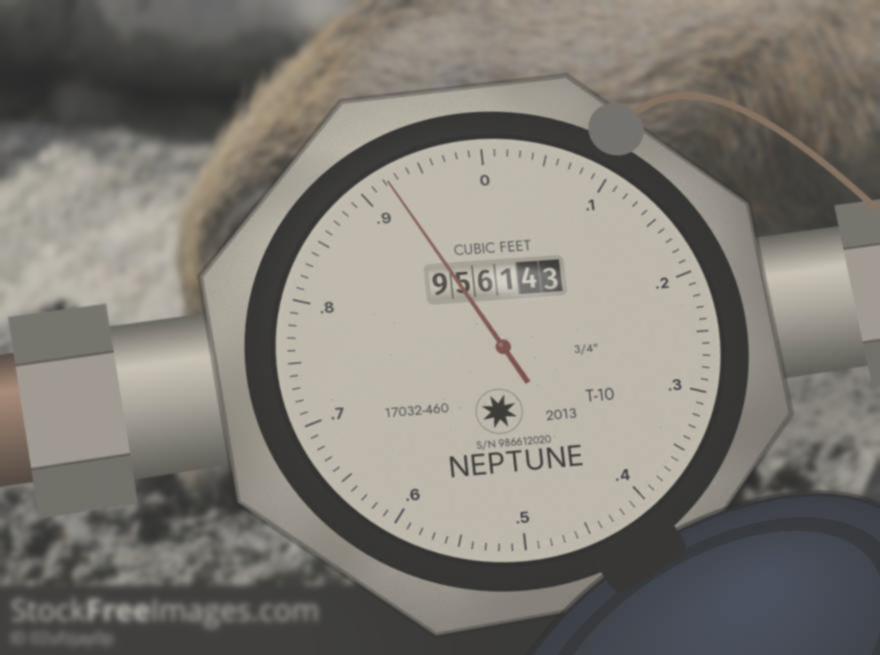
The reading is 956142.92ft³
